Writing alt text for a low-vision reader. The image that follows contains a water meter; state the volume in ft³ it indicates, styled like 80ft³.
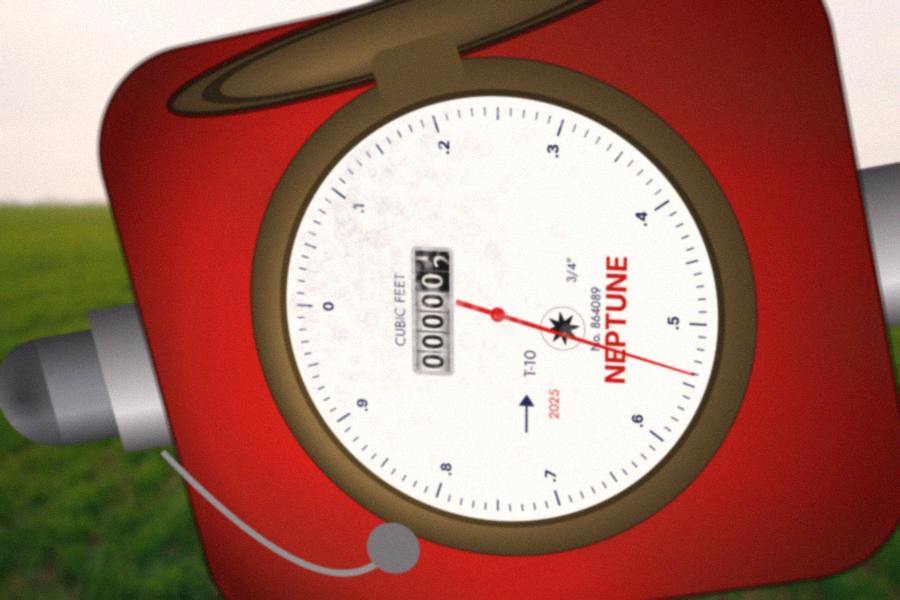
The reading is 1.54ft³
